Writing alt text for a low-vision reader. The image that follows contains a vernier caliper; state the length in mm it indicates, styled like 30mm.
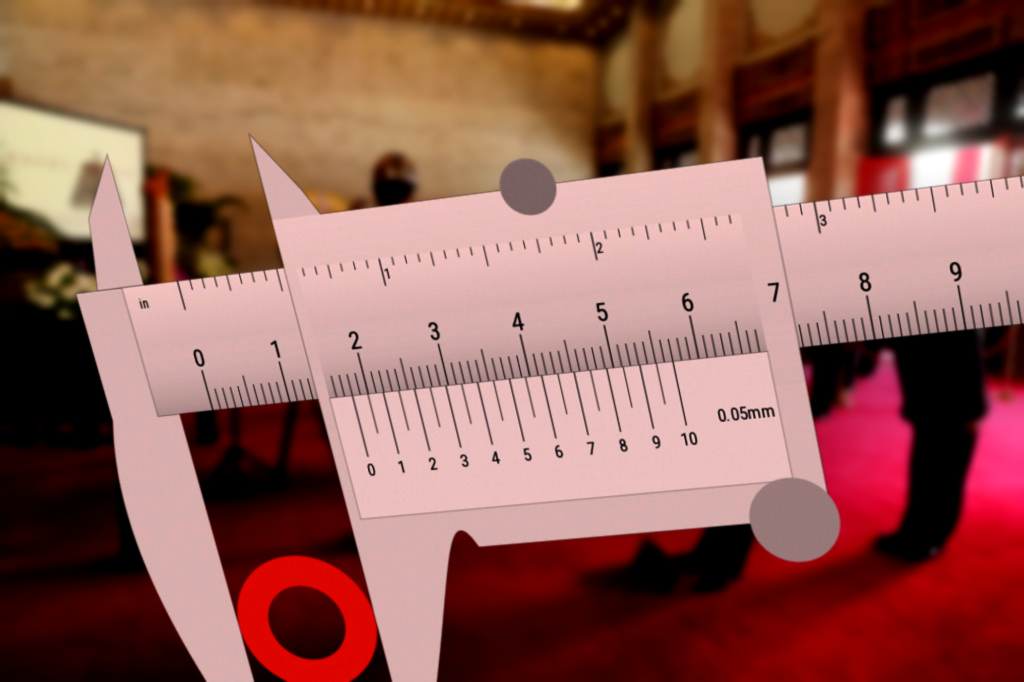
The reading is 18.0mm
